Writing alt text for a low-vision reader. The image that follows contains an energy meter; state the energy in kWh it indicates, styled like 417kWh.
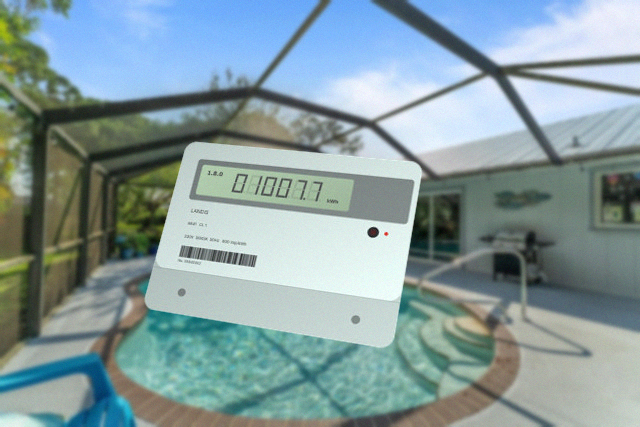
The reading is 1007.7kWh
